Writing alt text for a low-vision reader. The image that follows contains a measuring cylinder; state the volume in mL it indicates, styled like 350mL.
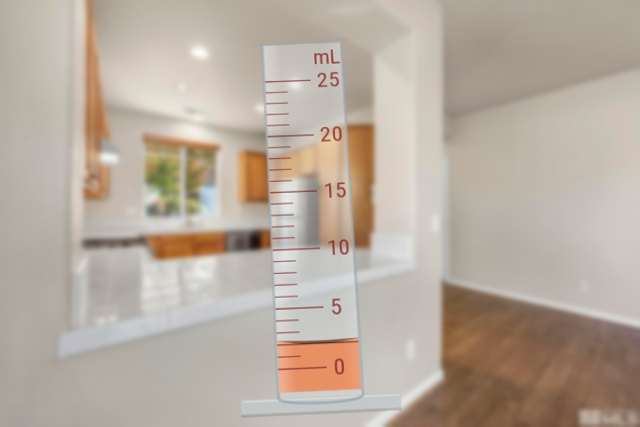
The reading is 2mL
